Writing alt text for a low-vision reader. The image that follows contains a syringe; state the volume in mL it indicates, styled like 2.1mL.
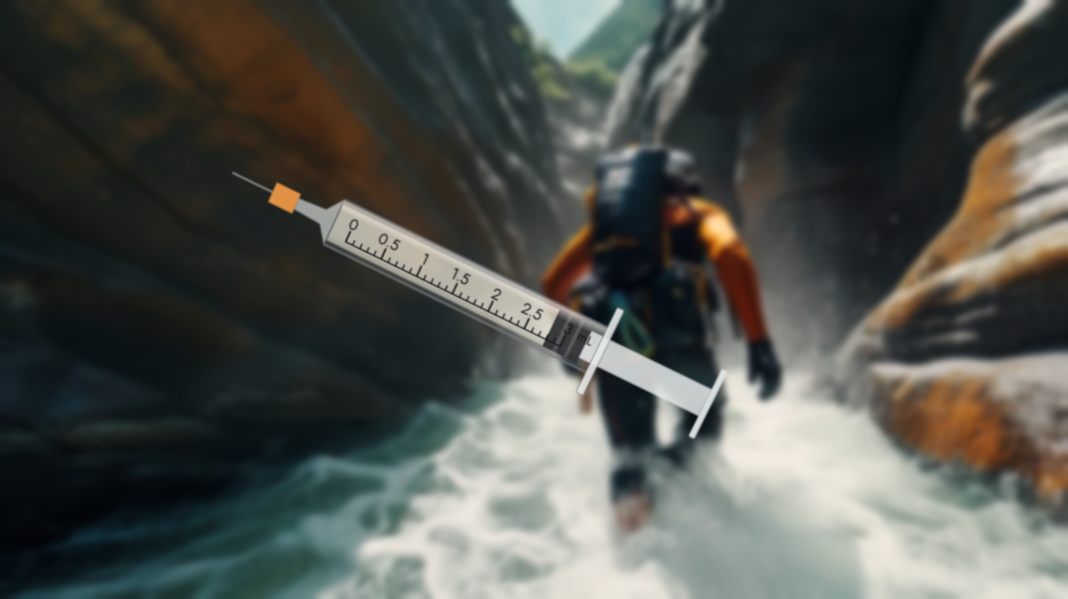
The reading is 2.8mL
